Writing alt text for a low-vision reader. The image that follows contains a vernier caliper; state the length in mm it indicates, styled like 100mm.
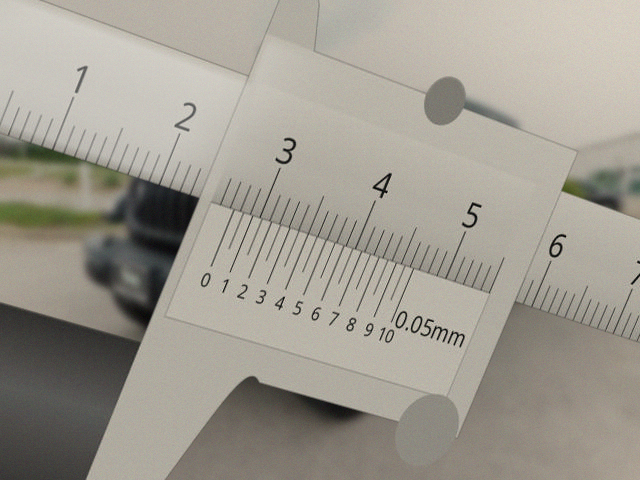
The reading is 27.4mm
